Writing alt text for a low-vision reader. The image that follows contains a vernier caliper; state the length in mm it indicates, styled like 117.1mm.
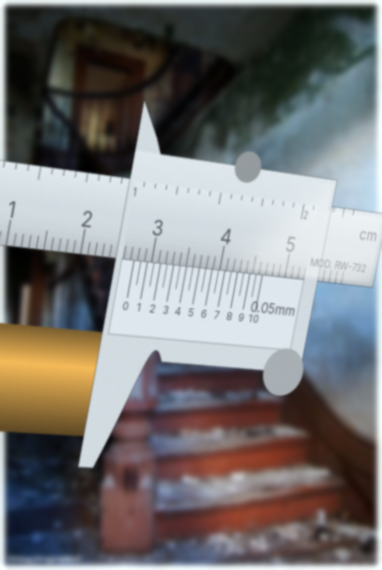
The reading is 27.5mm
